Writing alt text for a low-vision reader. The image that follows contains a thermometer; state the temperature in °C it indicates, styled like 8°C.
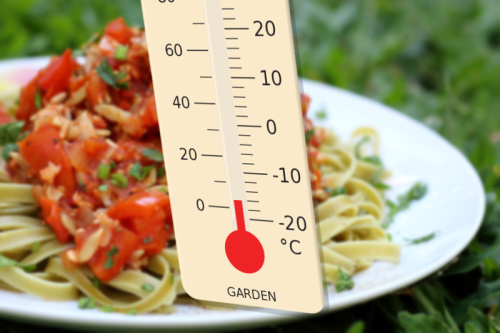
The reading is -16°C
